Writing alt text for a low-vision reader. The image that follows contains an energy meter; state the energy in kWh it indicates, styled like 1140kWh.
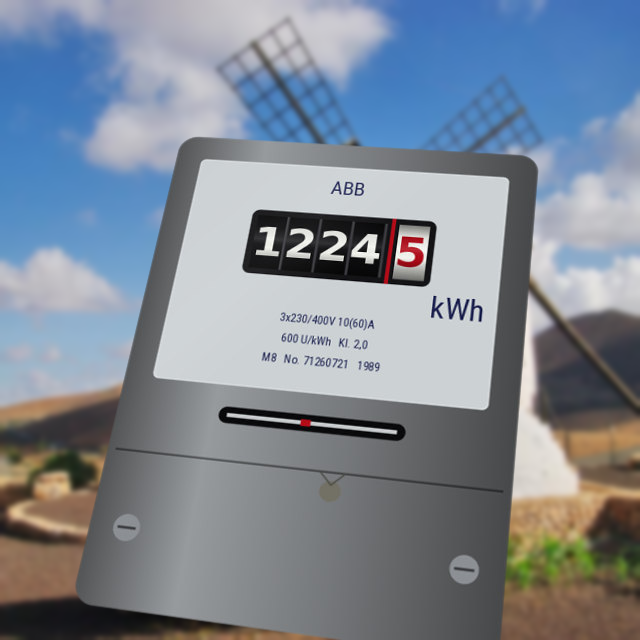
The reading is 1224.5kWh
